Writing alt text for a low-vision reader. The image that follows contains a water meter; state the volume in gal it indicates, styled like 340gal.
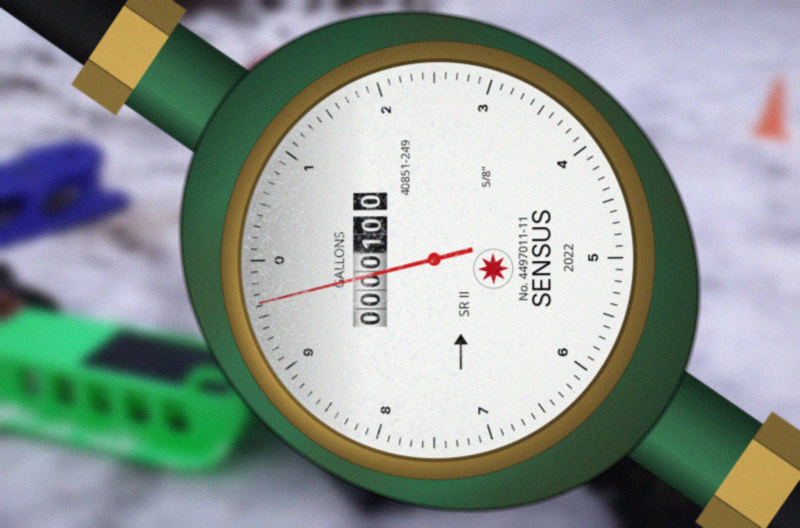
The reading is 99.6gal
